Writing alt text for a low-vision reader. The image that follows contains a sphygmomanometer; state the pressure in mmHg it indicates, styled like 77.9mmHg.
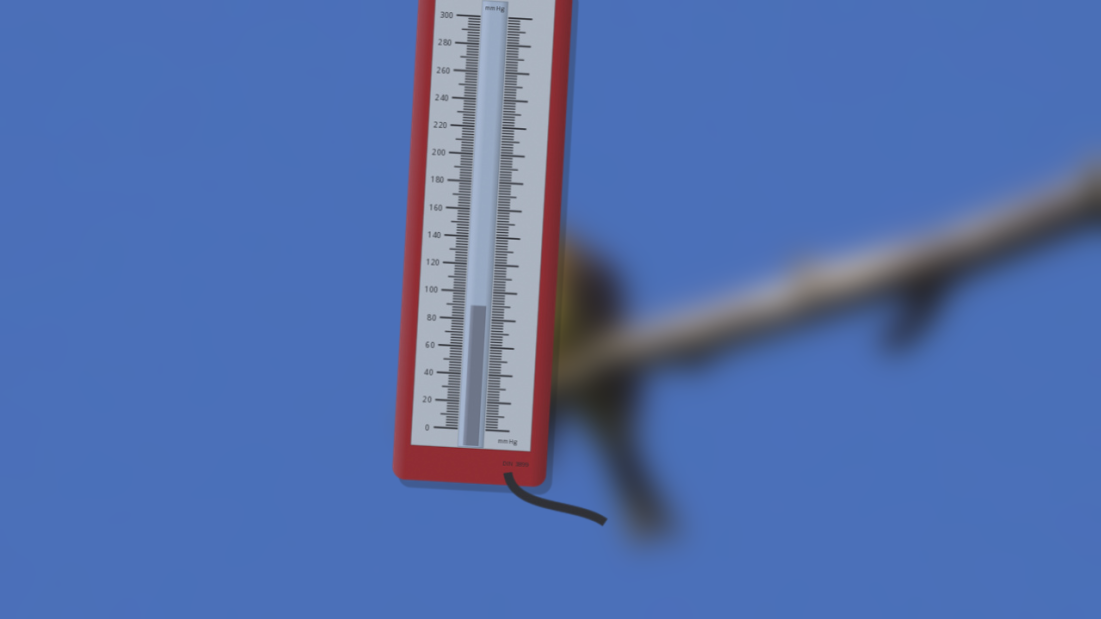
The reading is 90mmHg
